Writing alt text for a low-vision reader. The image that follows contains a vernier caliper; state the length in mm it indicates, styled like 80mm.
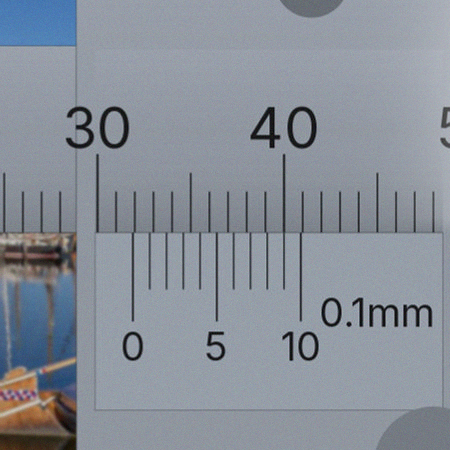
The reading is 31.9mm
